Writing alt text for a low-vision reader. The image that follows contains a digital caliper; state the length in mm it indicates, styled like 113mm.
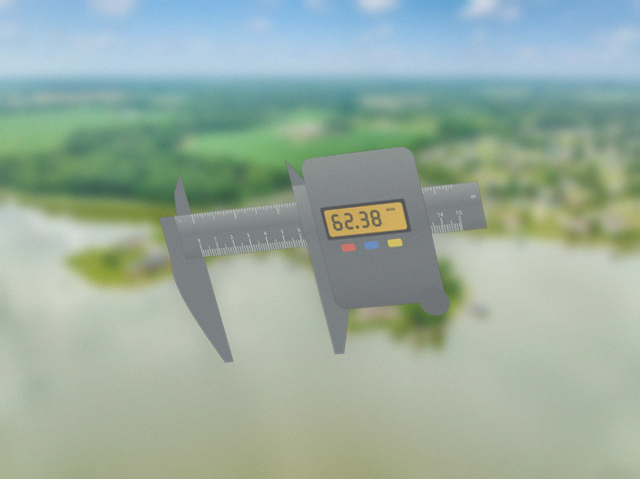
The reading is 62.38mm
